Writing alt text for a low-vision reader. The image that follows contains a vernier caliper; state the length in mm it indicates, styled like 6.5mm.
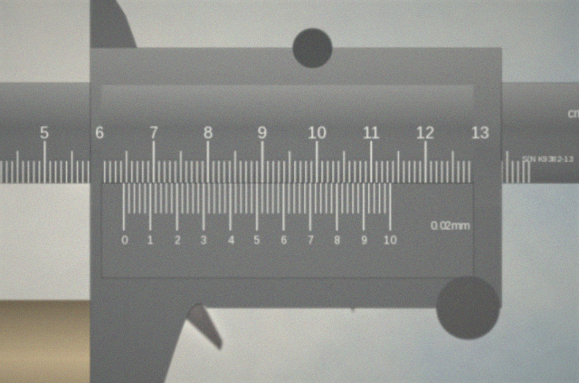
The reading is 64.5mm
